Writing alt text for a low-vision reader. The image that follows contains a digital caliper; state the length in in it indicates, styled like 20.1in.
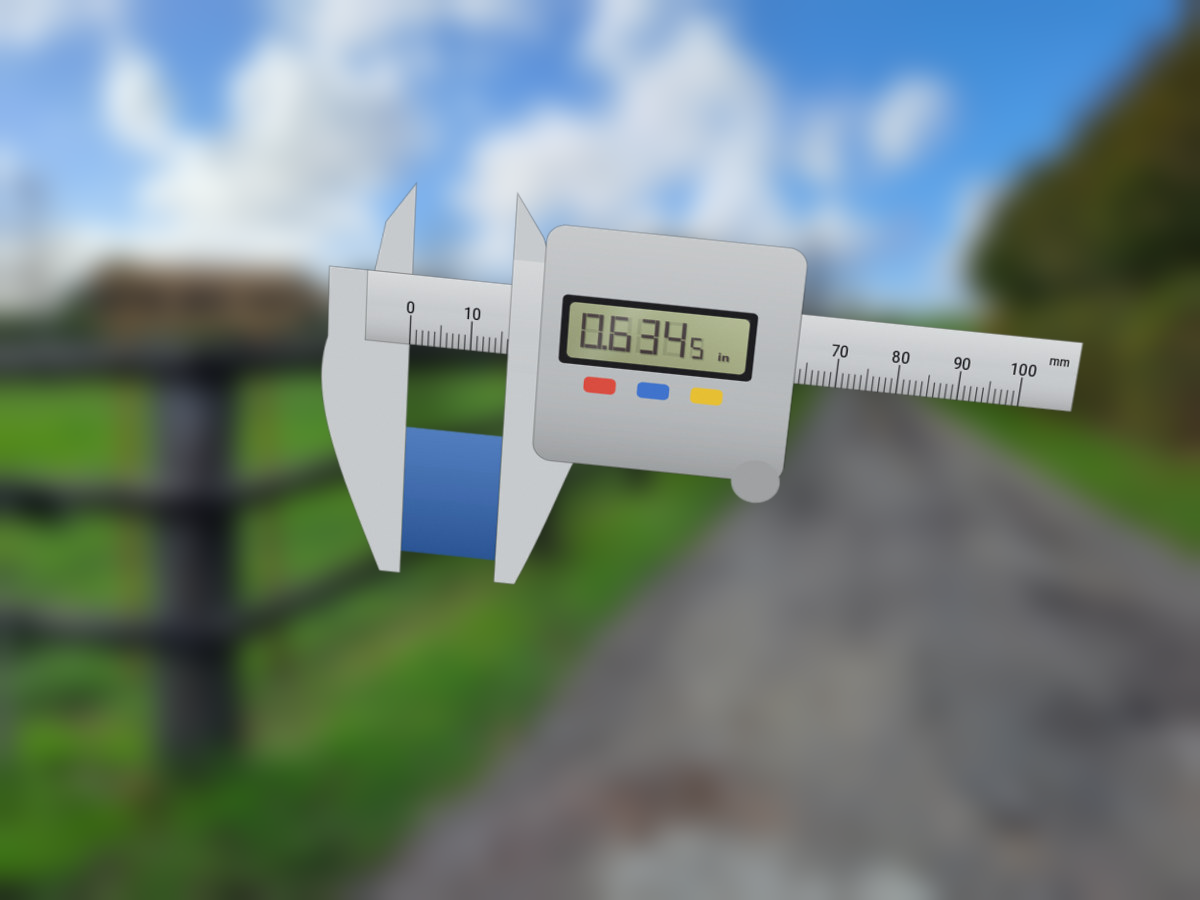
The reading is 0.6345in
